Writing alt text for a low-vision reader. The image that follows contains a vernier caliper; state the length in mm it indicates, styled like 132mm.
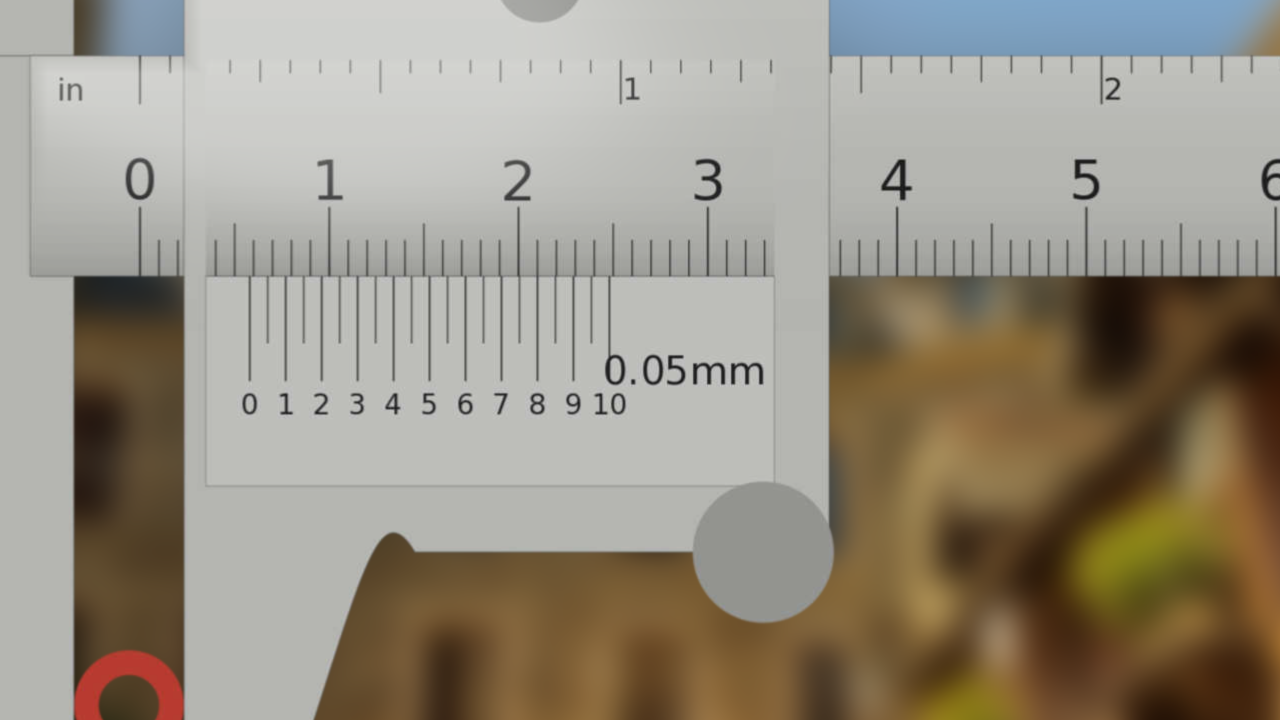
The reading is 5.8mm
